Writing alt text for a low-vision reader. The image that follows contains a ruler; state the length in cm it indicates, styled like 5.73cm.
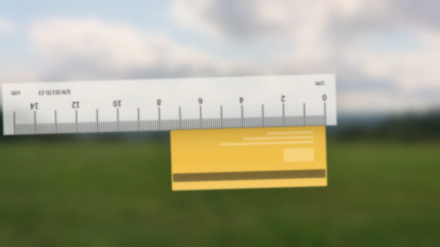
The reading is 7.5cm
